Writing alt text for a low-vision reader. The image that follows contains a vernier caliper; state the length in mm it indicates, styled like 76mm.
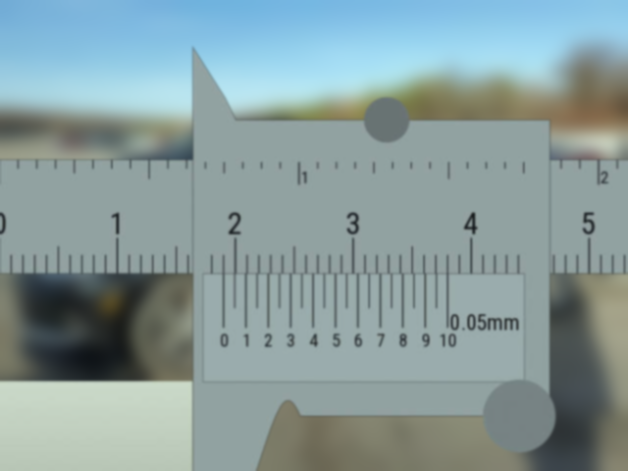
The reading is 19.0mm
